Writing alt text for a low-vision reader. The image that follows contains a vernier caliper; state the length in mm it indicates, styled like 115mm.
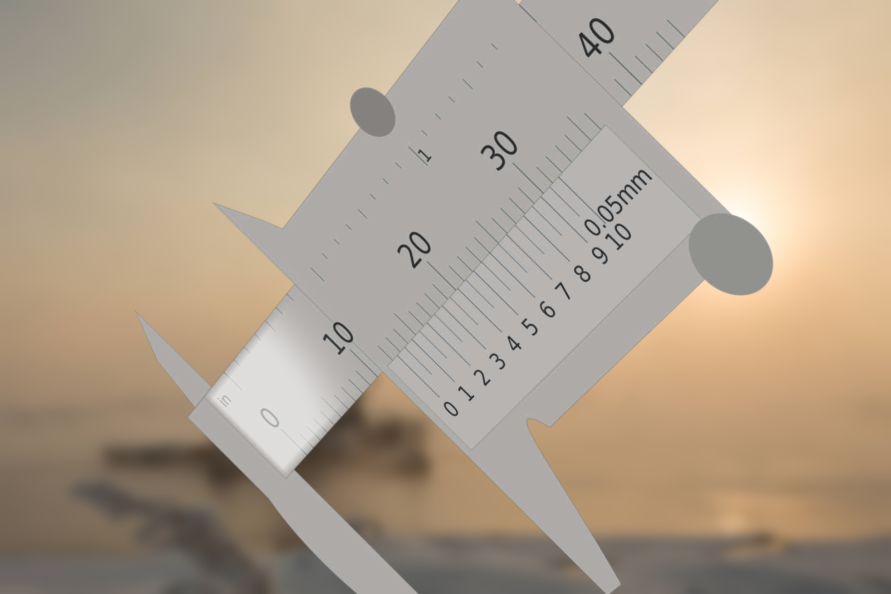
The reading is 12.6mm
